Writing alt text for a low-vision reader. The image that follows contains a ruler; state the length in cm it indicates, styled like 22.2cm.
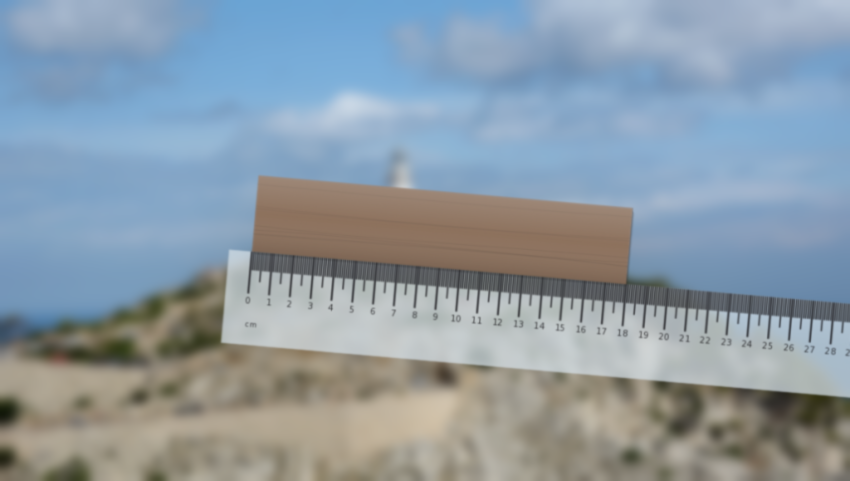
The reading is 18cm
